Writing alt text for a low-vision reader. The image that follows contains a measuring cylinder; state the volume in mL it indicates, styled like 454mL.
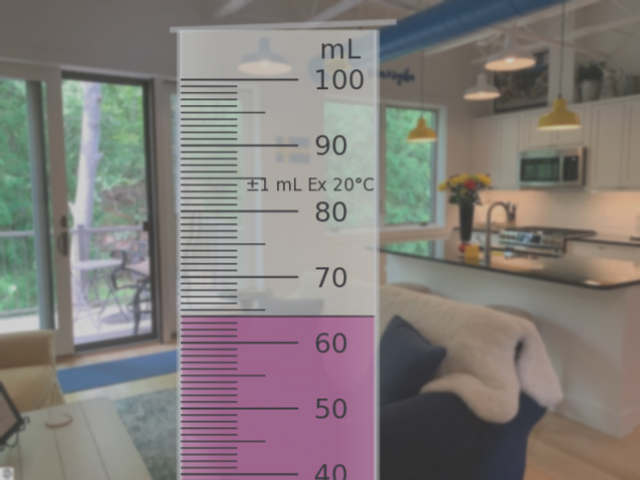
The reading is 64mL
